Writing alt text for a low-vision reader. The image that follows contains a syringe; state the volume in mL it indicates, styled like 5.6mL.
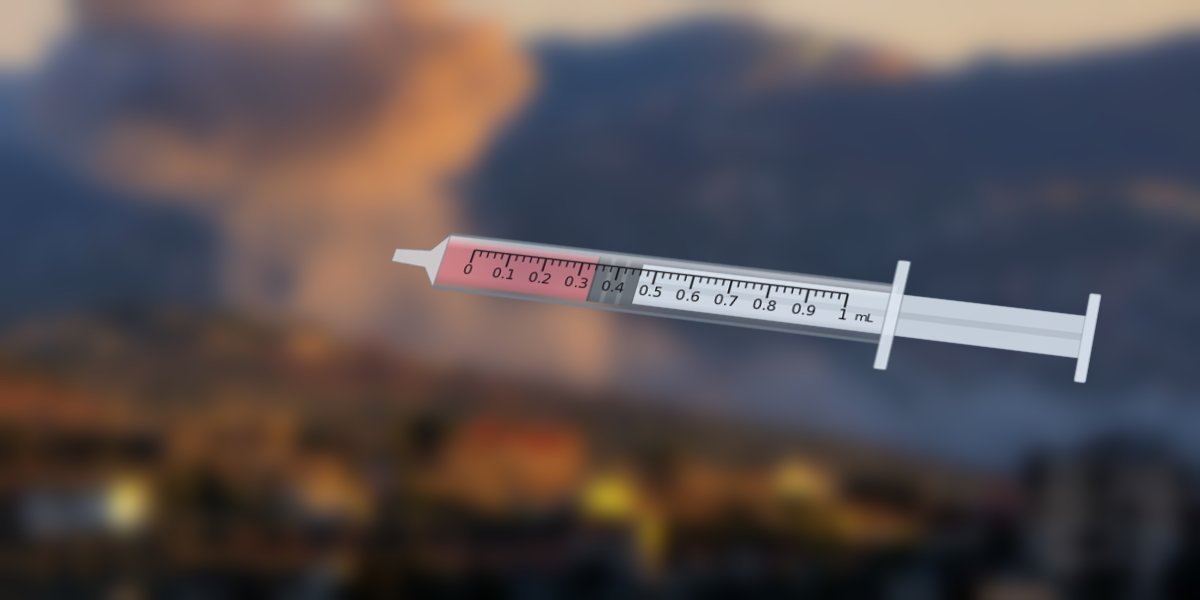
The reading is 0.34mL
